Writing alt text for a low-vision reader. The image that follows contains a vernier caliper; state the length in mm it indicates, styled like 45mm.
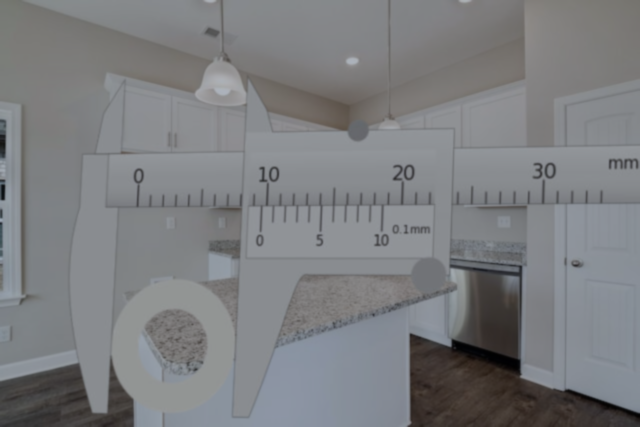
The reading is 9.6mm
